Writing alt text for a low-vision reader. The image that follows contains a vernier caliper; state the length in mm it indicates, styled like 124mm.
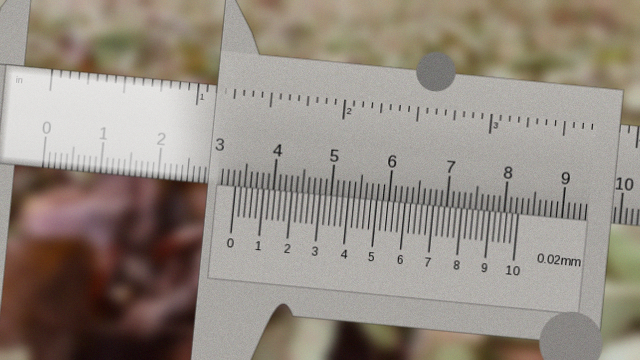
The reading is 33.4mm
